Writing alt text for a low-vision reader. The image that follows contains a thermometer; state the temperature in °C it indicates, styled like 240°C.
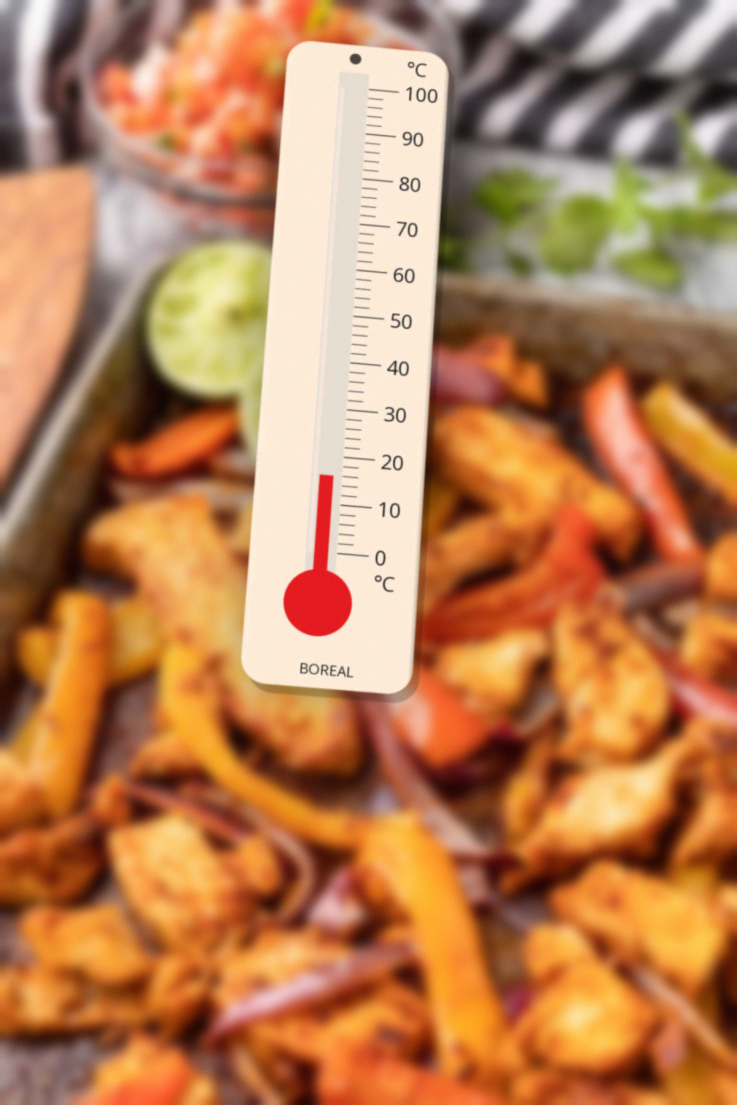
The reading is 16°C
